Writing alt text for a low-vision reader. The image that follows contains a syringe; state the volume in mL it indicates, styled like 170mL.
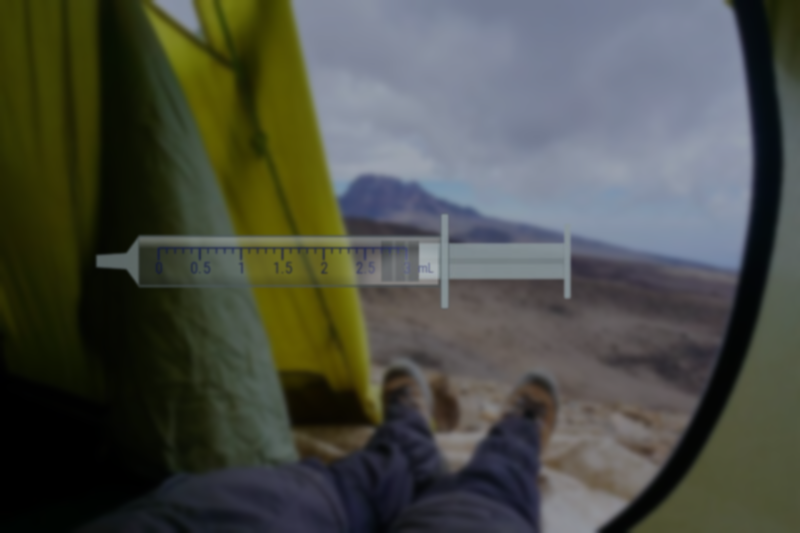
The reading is 2.7mL
